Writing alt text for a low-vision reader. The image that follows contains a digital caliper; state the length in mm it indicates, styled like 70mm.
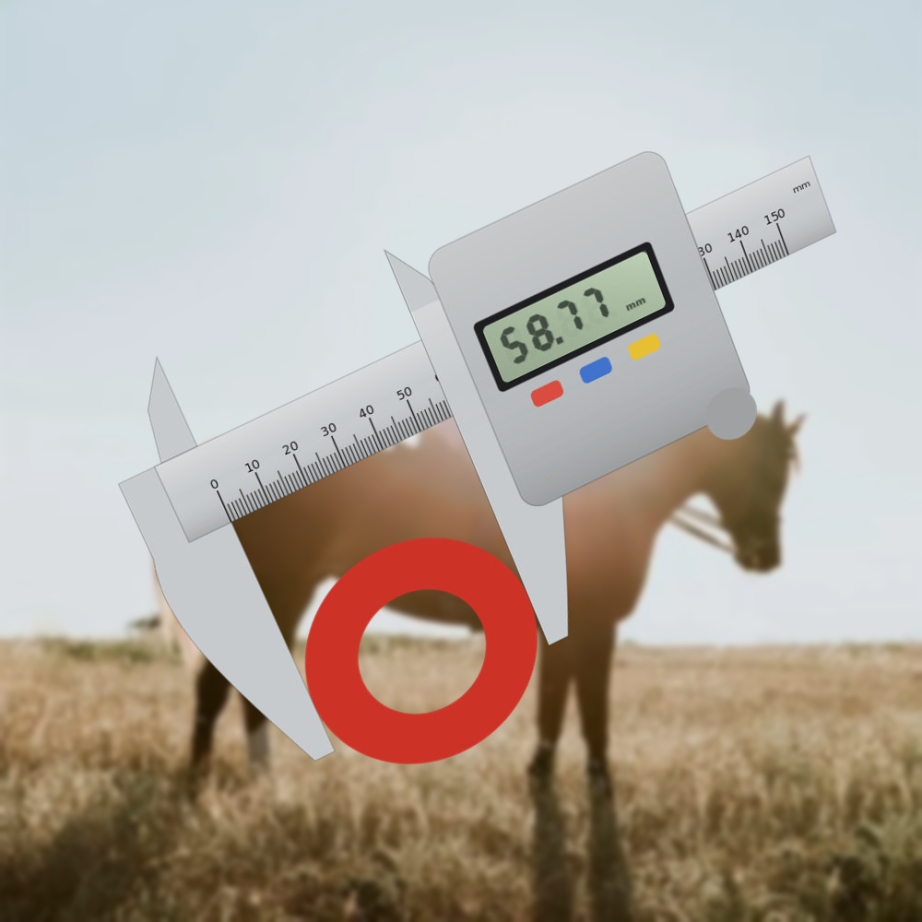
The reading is 58.77mm
